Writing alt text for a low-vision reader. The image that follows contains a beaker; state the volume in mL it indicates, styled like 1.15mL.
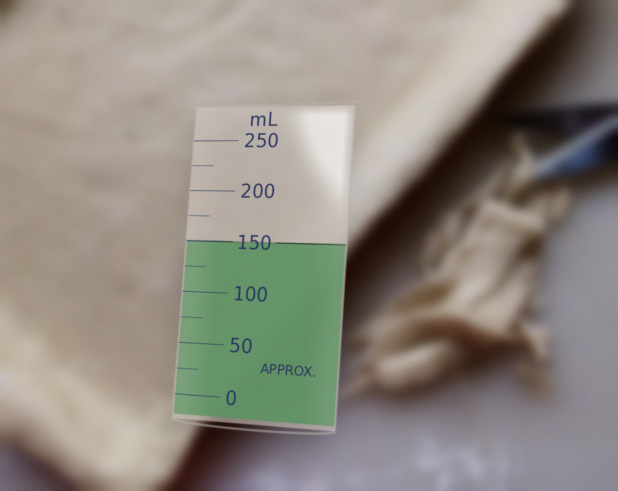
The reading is 150mL
